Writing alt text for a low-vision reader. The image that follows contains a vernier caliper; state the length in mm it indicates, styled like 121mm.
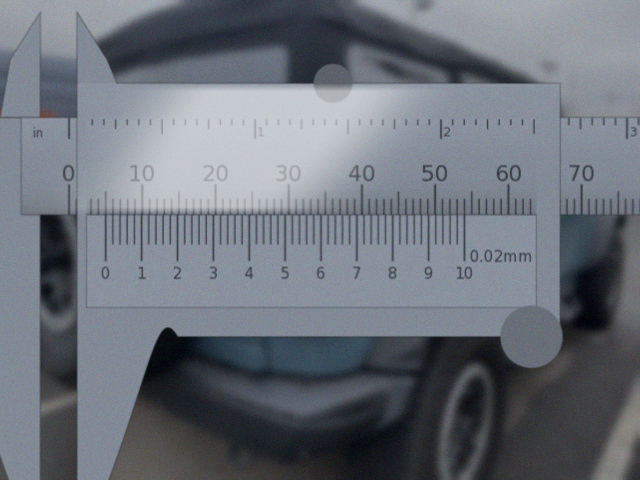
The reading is 5.0mm
